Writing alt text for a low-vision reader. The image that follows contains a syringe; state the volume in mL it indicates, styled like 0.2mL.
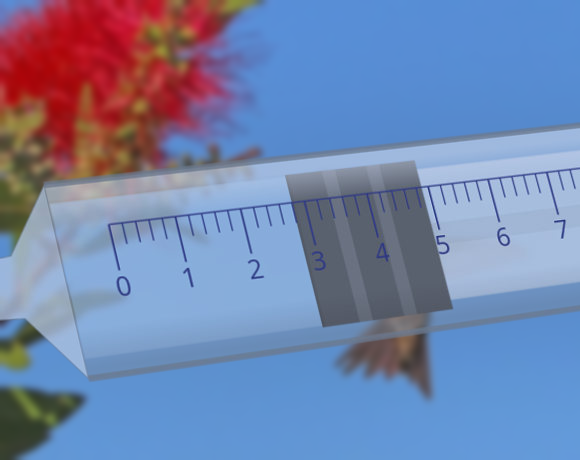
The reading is 2.8mL
